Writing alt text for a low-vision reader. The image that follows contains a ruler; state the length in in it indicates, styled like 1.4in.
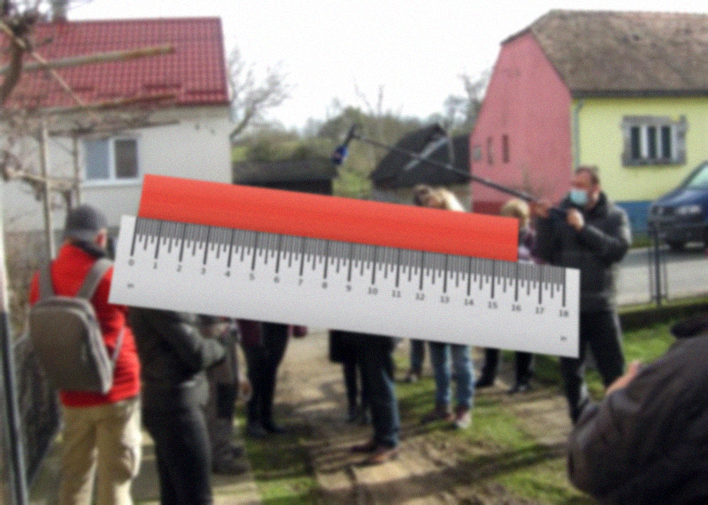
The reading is 16in
